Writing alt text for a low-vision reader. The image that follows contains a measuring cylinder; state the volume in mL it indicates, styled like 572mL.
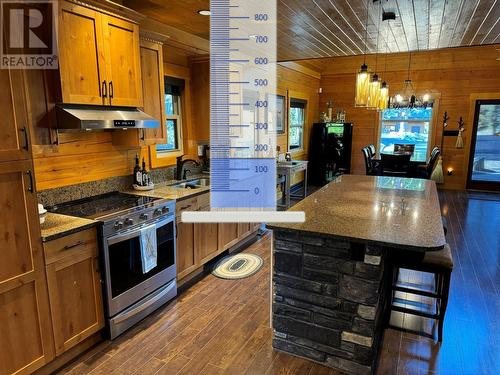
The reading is 150mL
